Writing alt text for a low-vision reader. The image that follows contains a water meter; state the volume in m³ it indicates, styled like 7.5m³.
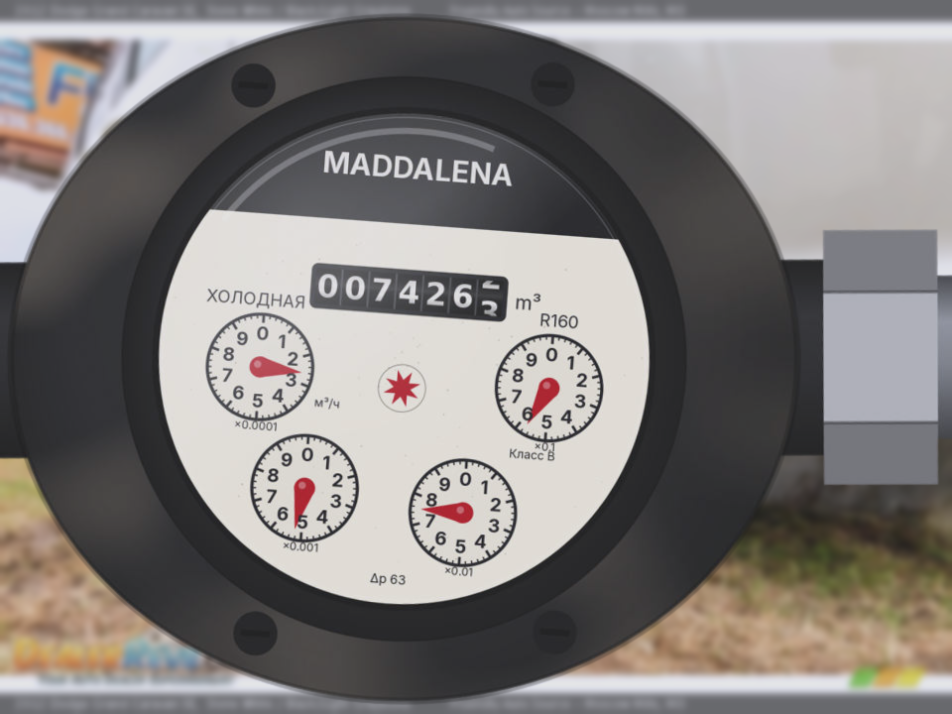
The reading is 74262.5752m³
